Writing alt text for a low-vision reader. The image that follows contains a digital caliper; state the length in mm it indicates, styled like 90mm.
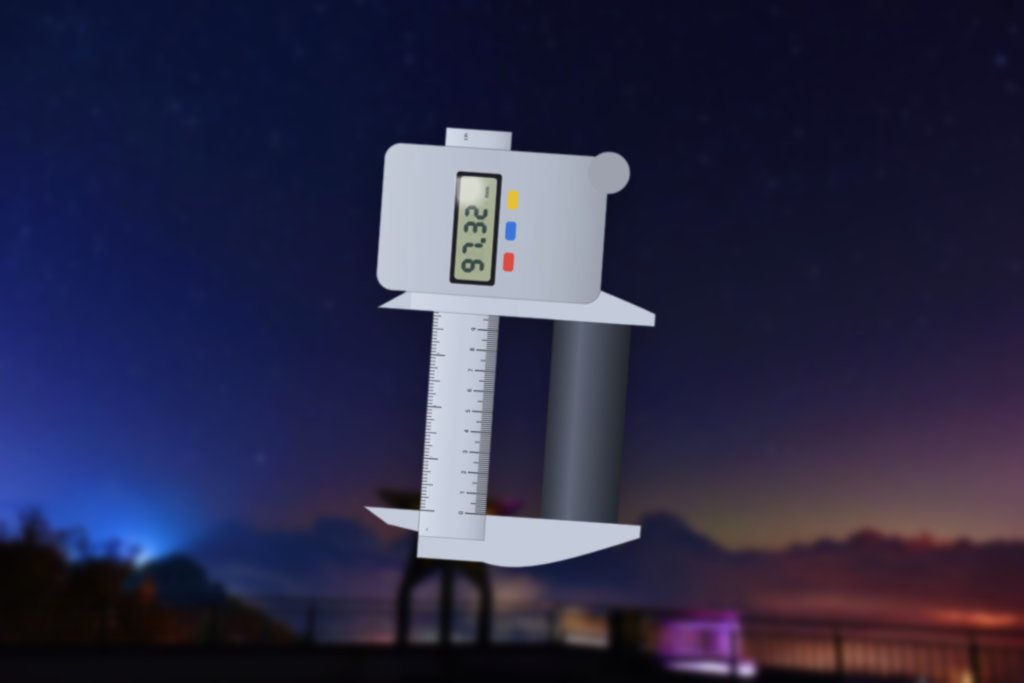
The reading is 97.32mm
